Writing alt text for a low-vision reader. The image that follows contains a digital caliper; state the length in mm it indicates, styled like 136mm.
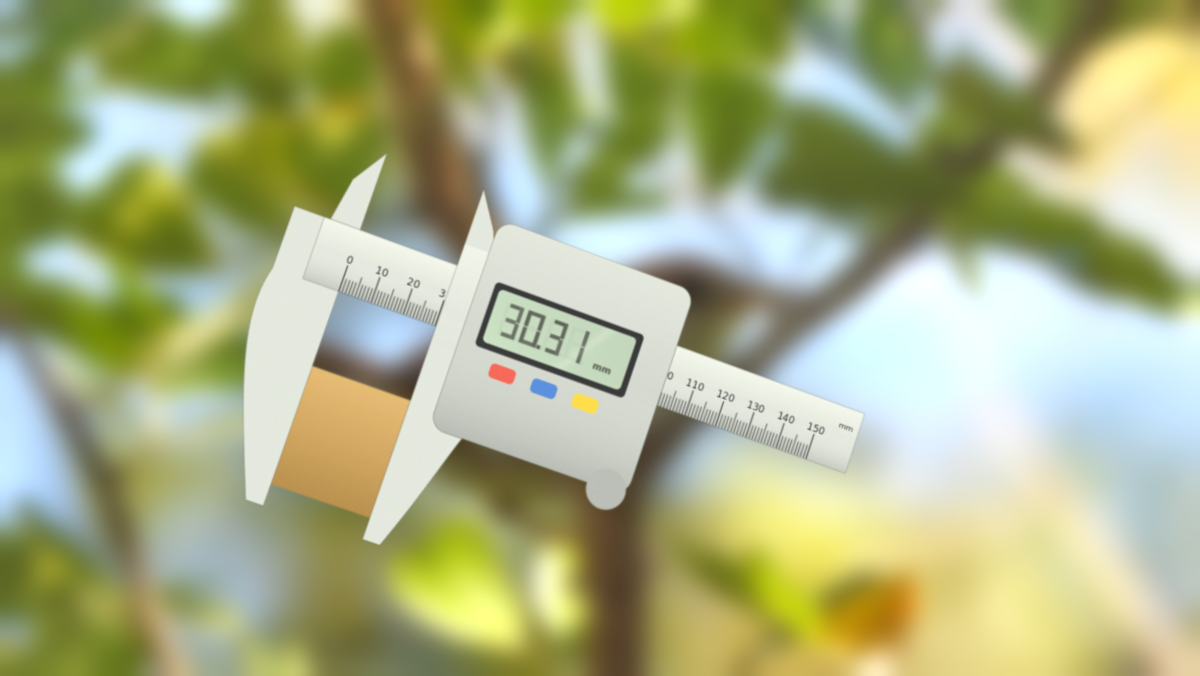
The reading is 30.31mm
